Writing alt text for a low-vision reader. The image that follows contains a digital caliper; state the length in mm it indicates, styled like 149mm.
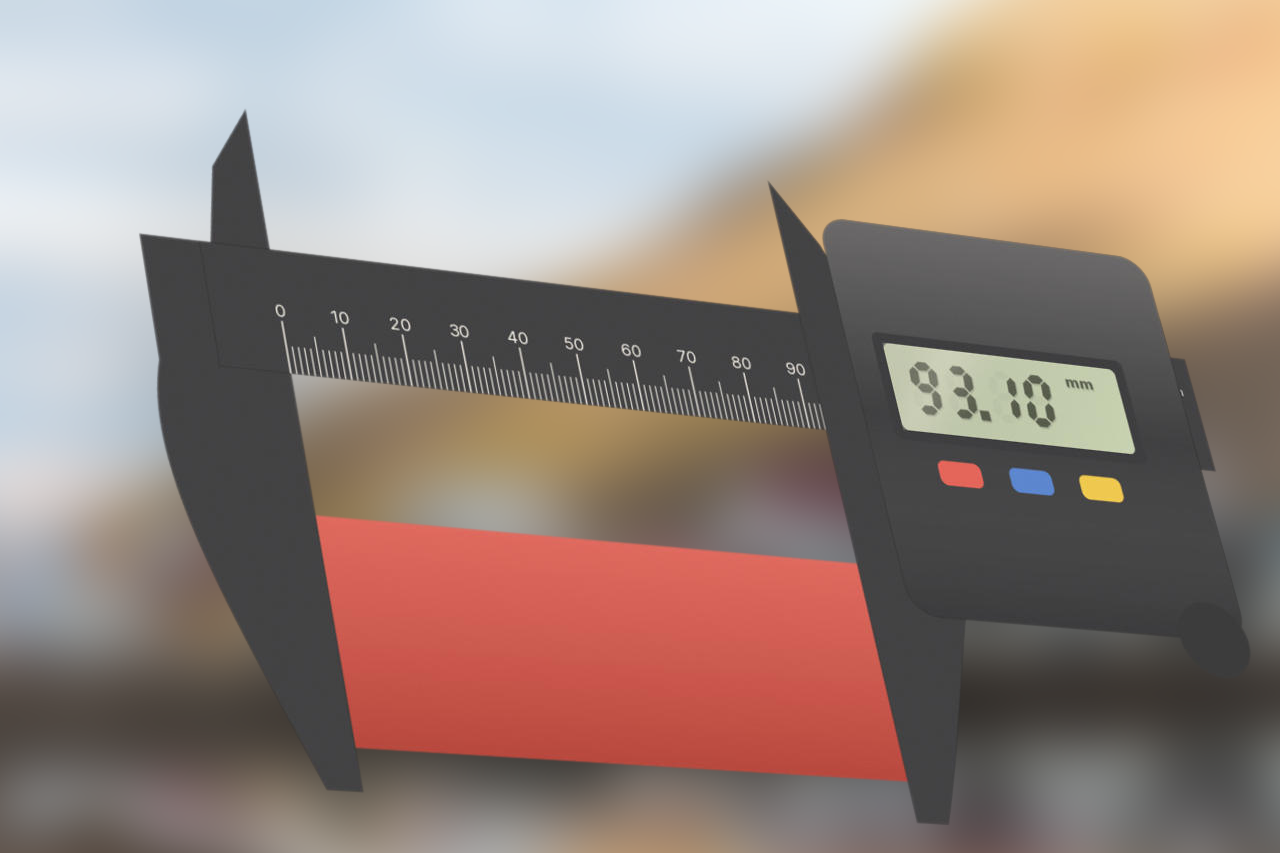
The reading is 93.10mm
